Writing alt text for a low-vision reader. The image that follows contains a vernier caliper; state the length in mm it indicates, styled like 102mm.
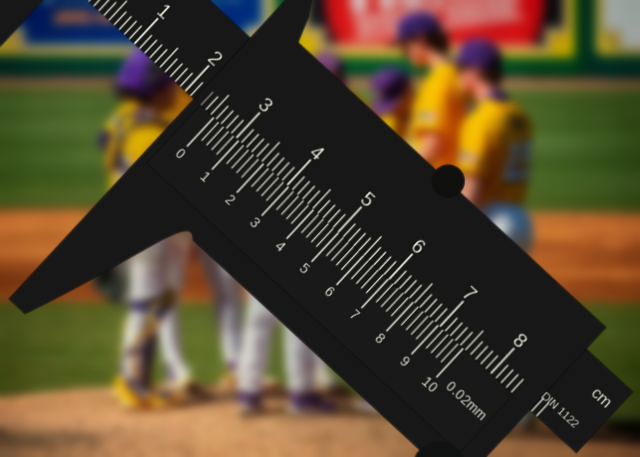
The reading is 25.6mm
